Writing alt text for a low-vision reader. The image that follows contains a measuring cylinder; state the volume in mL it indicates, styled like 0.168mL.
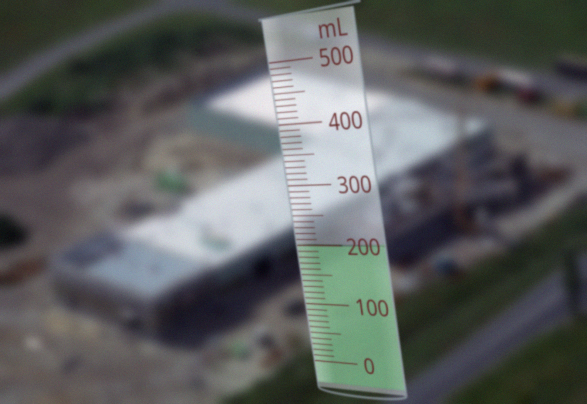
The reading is 200mL
